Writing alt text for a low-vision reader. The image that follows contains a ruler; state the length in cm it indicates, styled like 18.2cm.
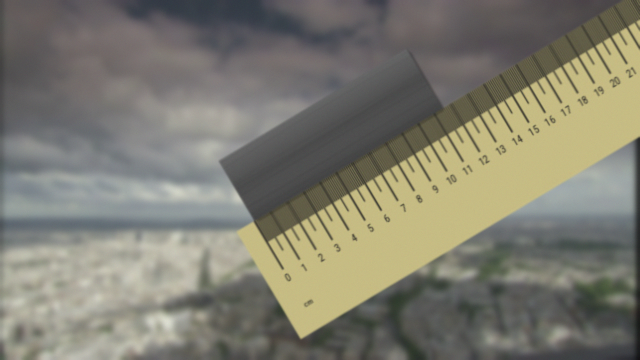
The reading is 11.5cm
